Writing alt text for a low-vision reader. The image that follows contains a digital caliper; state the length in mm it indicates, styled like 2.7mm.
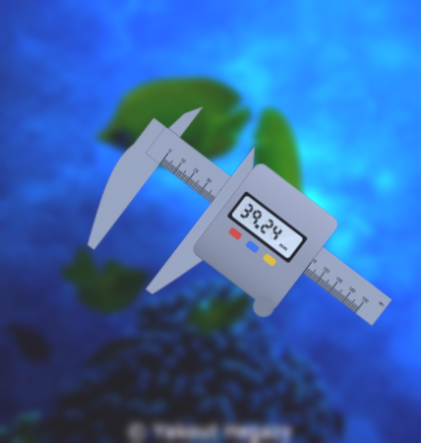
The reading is 39.24mm
